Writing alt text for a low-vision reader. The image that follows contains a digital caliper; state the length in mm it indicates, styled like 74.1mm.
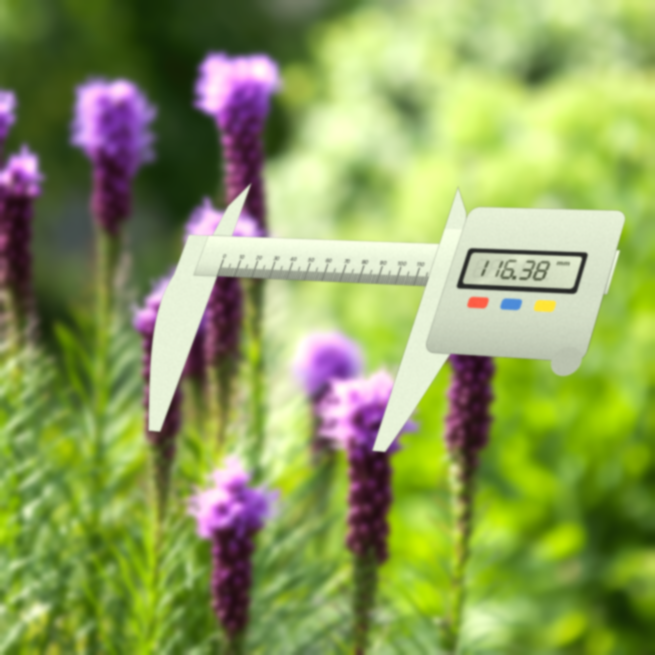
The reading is 116.38mm
